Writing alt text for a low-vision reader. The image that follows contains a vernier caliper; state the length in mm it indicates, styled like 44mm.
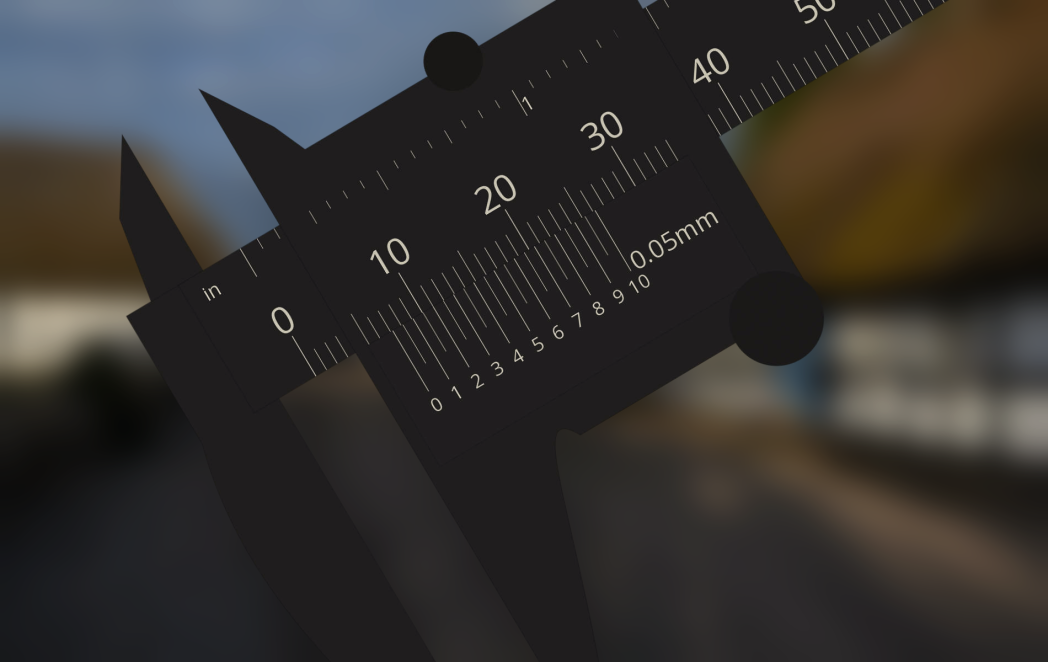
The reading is 7.2mm
